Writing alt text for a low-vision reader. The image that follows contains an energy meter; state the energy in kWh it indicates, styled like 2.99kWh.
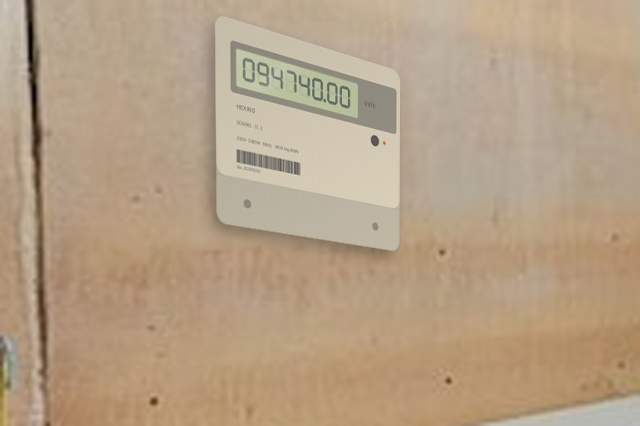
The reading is 94740.00kWh
